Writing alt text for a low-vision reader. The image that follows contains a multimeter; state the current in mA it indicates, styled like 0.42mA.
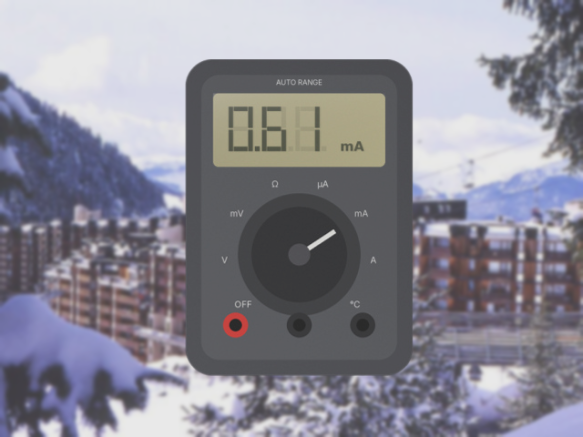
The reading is 0.61mA
